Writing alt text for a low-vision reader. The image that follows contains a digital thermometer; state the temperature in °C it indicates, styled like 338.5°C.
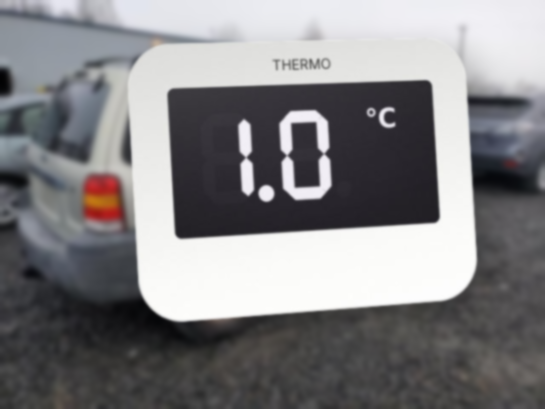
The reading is 1.0°C
